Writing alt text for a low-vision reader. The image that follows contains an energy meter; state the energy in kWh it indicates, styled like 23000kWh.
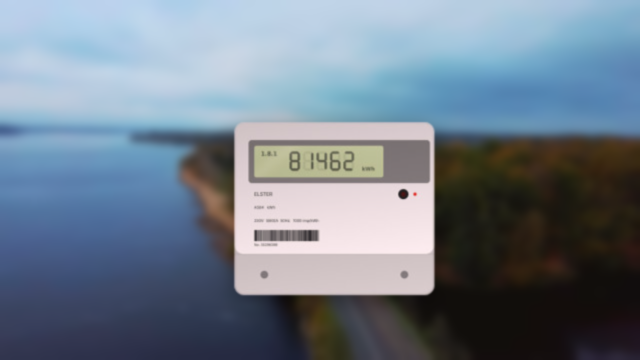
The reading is 81462kWh
